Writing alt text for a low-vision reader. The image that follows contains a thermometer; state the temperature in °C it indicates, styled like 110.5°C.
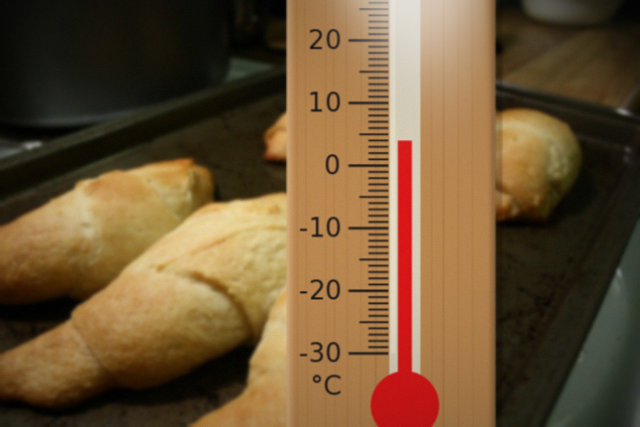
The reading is 4°C
